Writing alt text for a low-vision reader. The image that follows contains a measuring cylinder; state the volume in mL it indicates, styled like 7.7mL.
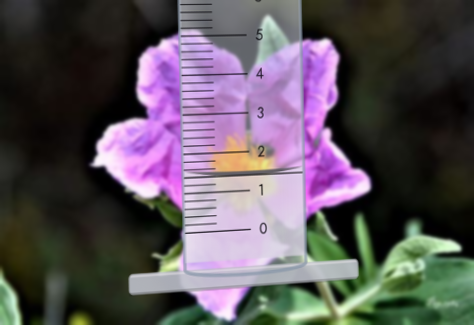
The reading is 1.4mL
